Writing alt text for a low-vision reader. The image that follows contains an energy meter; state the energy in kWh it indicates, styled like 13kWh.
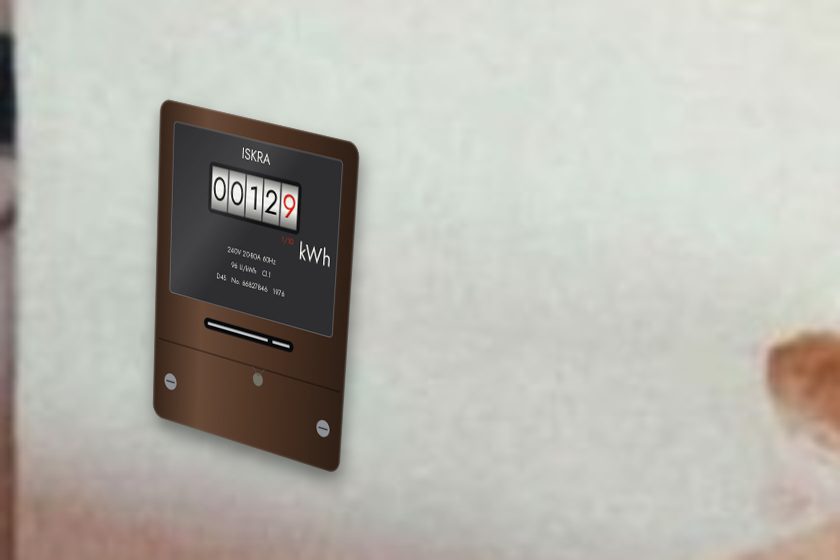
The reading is 12.9kWh
